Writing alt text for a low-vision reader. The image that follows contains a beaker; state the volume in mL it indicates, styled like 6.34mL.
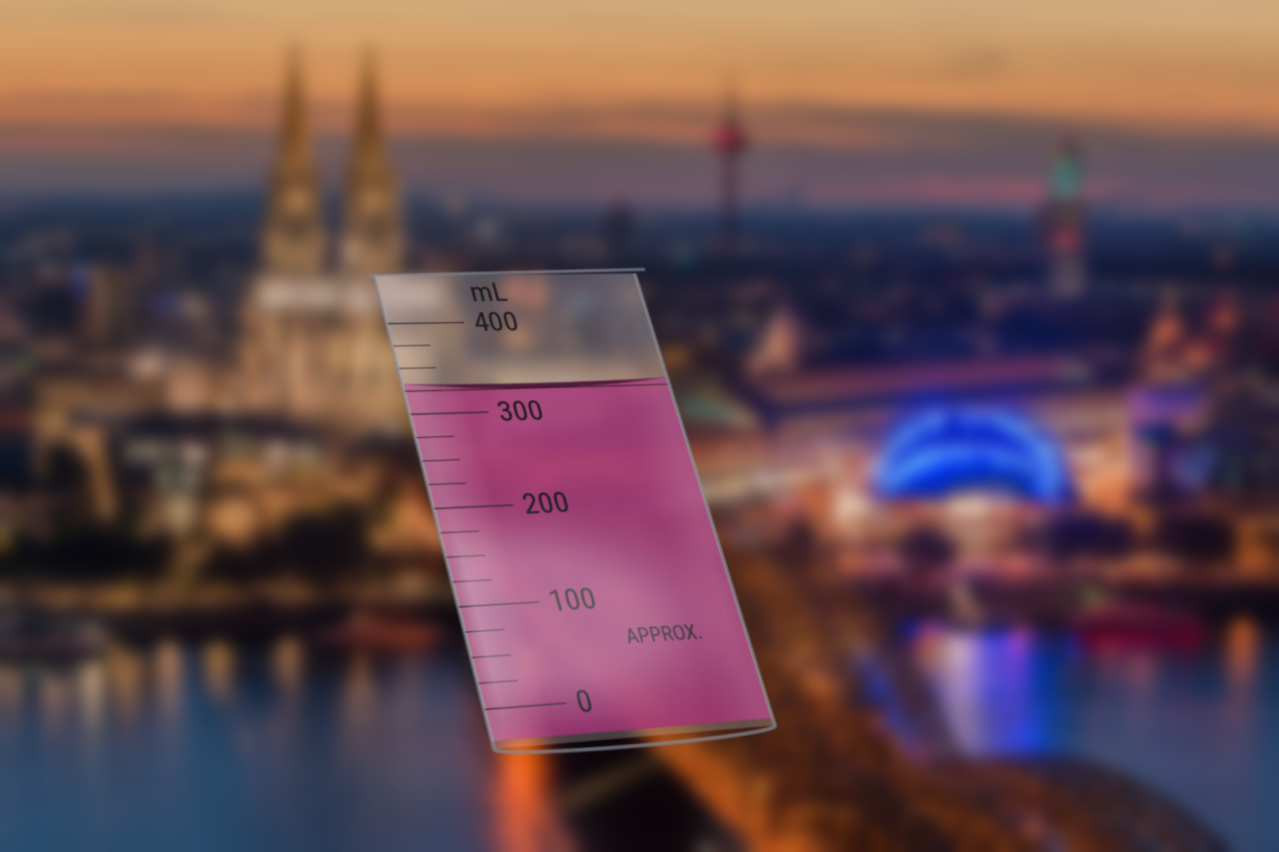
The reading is 325mL
